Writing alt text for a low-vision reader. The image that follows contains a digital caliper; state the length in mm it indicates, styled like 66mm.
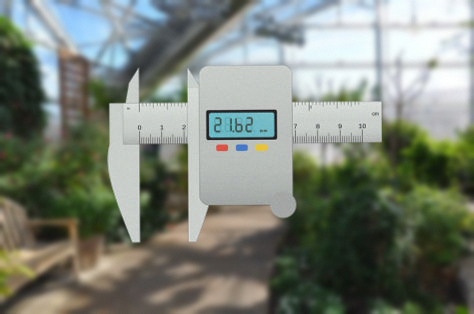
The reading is 21.62mm
